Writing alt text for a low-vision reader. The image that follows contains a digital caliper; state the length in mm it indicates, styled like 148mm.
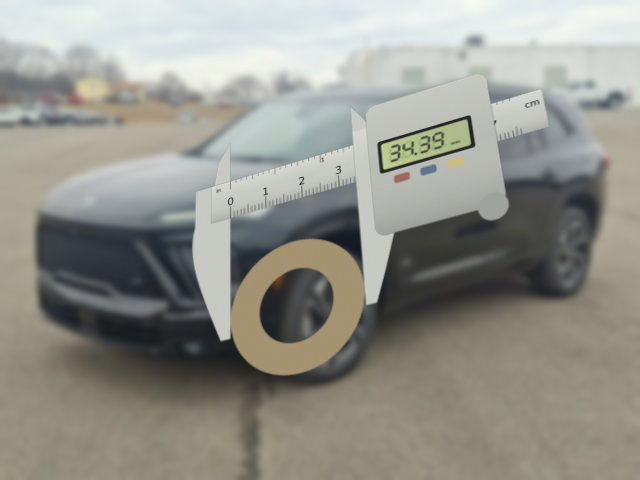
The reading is 34.39mm
